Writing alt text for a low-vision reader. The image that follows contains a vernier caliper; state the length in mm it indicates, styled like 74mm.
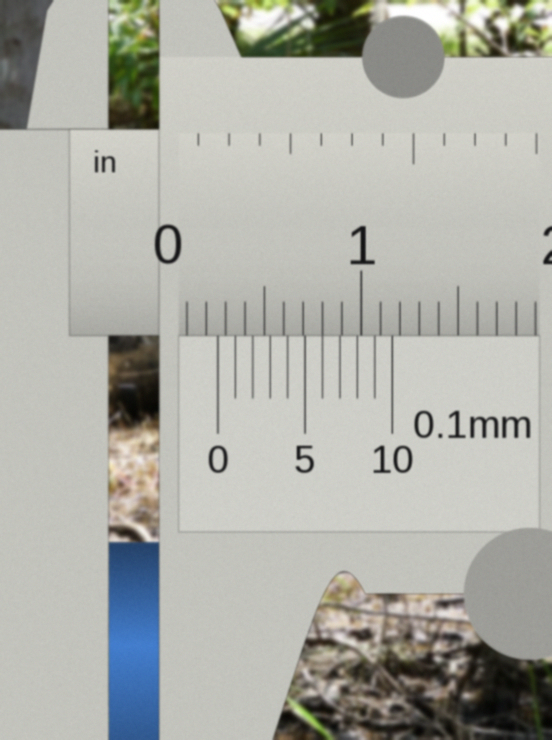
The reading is 2.6mm
